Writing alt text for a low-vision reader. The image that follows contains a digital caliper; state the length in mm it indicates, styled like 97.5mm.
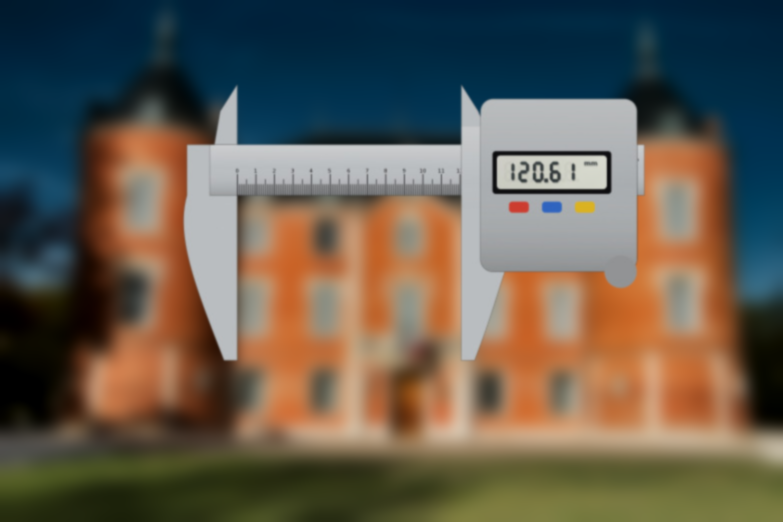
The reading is 120.61mm
